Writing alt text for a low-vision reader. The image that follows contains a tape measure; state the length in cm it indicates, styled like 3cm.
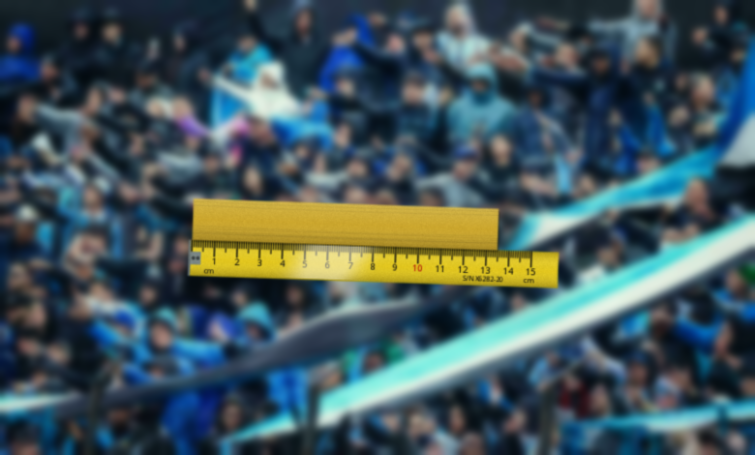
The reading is 13.5cm
